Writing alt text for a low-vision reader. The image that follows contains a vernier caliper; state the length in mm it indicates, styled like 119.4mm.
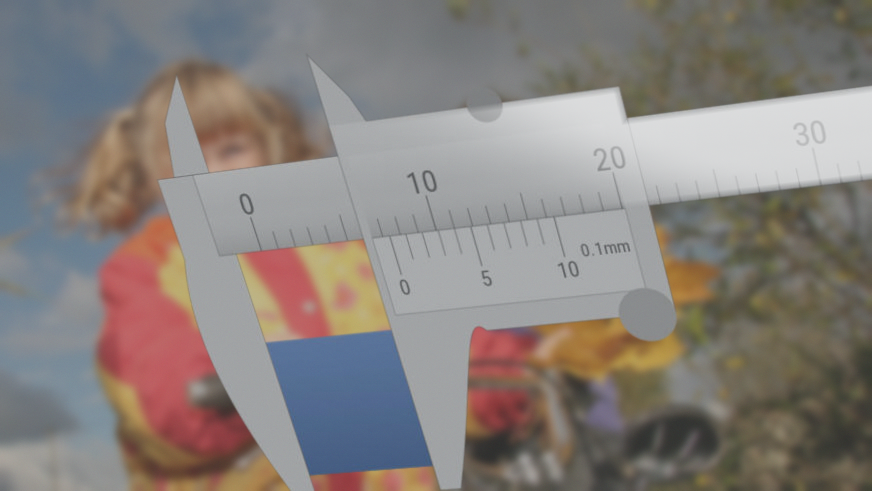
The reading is 7.4mm
